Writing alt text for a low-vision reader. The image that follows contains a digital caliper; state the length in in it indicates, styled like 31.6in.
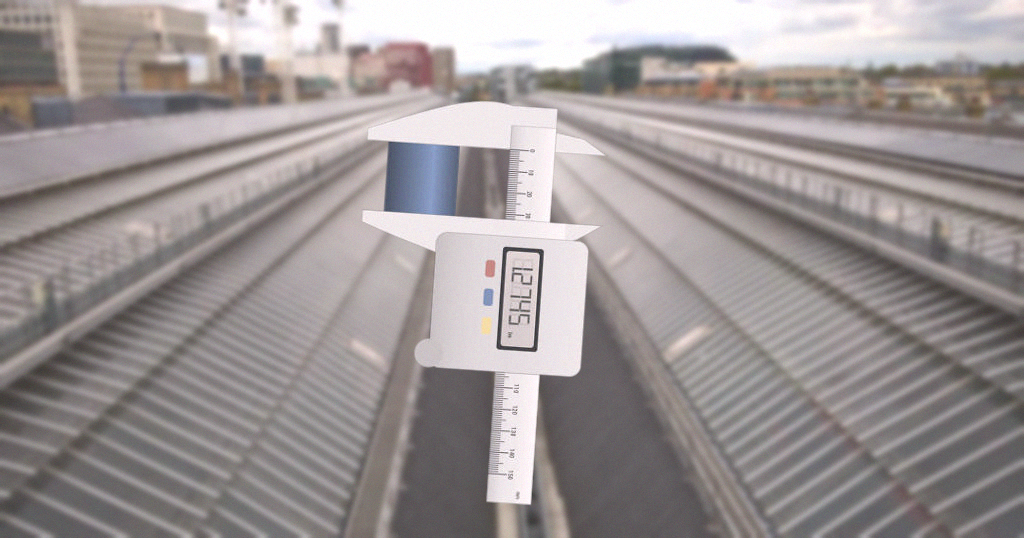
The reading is 1.2745in
